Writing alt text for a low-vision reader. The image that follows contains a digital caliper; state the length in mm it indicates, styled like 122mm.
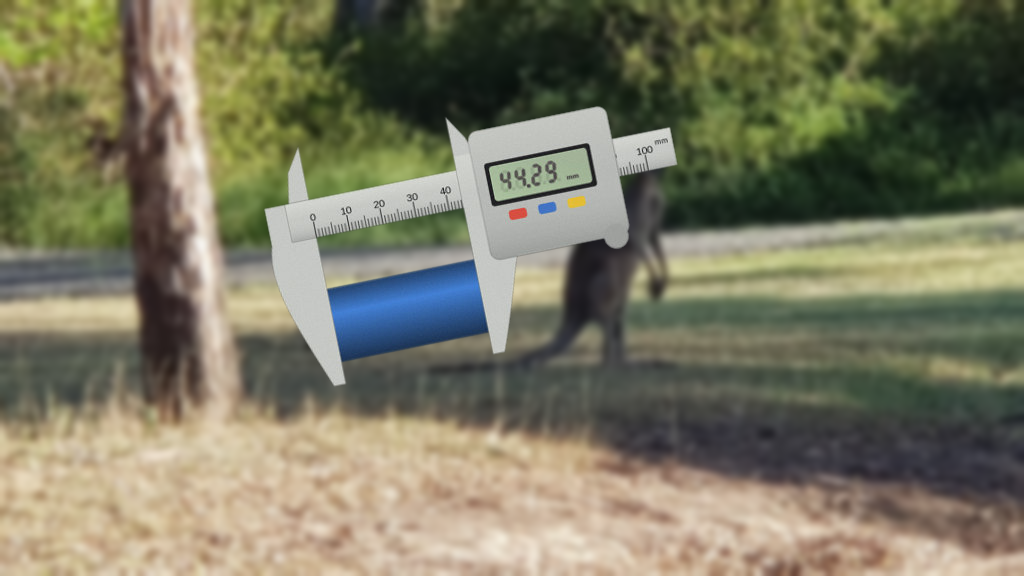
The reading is 44.29mm
